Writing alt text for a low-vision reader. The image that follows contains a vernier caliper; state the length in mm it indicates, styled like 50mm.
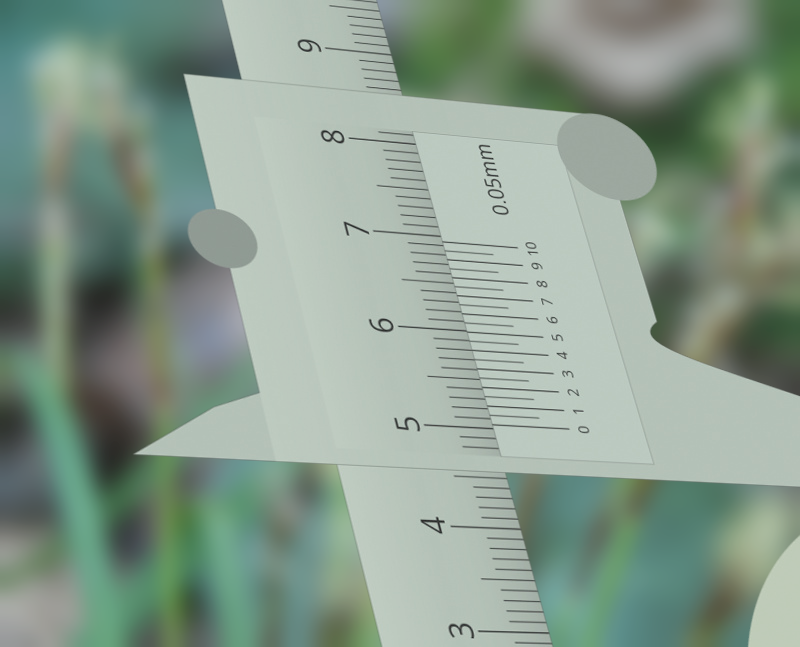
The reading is 50.4mm
